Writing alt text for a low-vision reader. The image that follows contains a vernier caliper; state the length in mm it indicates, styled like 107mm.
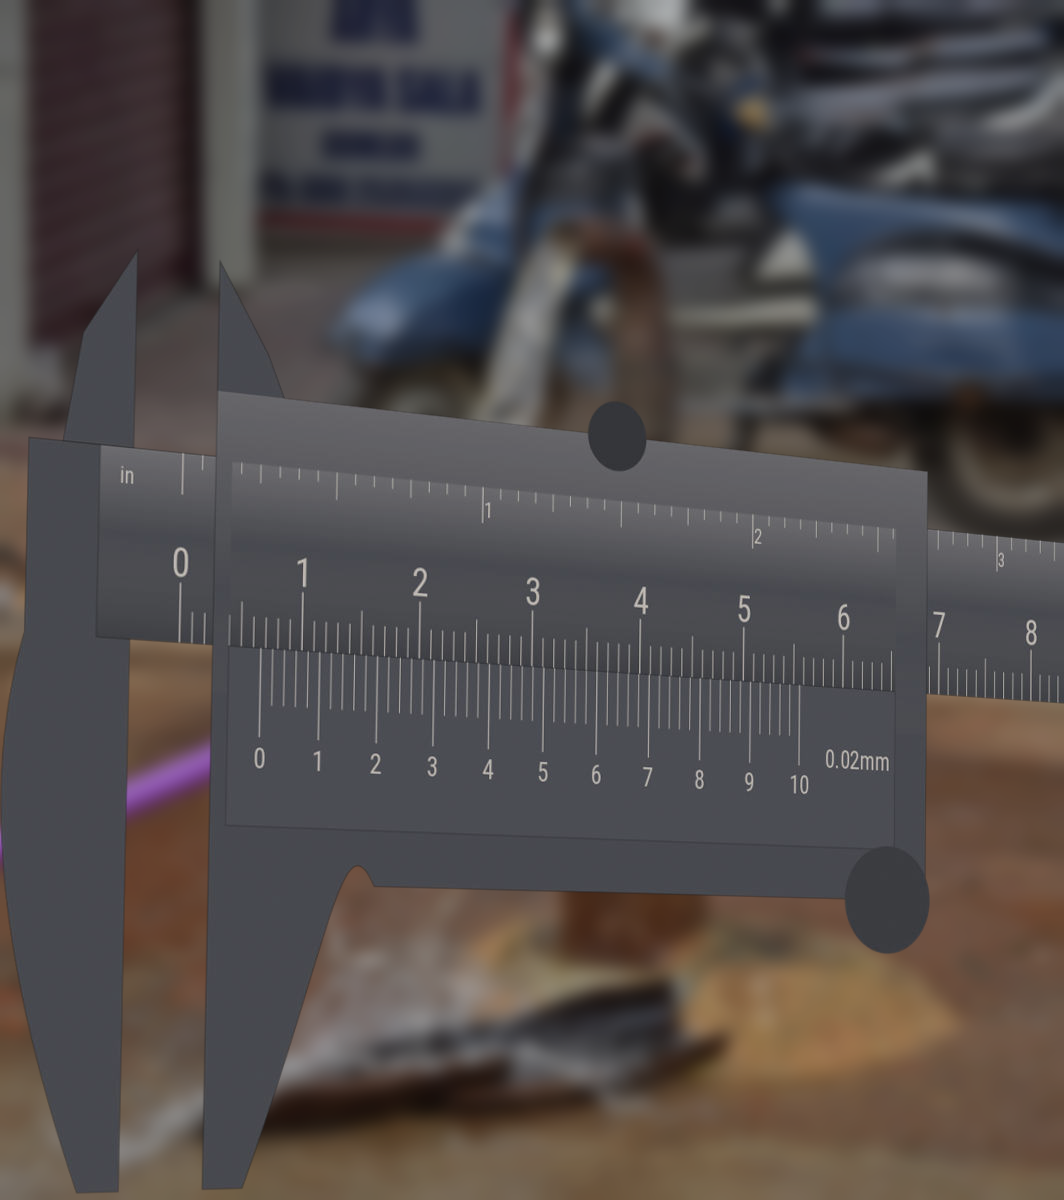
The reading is 6.6mm
